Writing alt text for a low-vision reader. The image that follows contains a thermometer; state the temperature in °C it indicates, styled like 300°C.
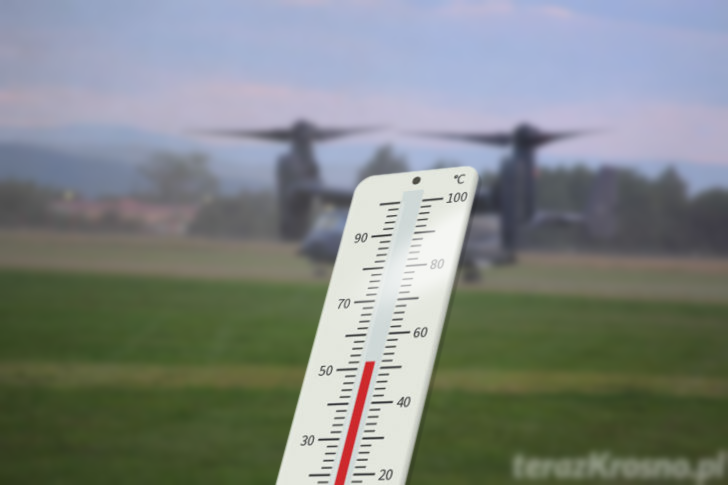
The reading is 52°C
